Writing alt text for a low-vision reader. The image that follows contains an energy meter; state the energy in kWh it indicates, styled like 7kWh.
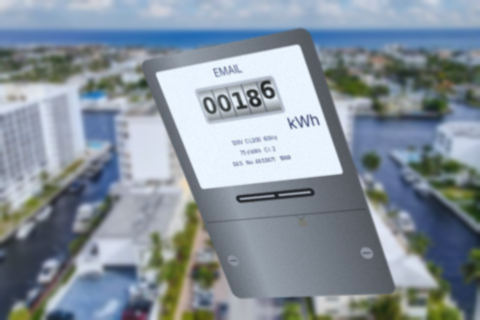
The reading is 186kWh
